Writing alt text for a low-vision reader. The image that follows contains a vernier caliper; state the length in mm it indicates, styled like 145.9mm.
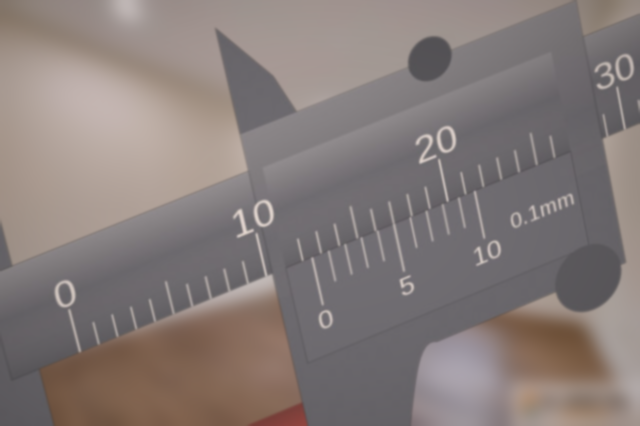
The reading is 12.5mm
